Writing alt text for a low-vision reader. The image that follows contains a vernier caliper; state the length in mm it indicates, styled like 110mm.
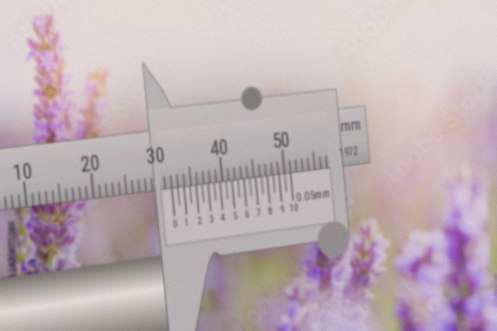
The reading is 32.0mm
